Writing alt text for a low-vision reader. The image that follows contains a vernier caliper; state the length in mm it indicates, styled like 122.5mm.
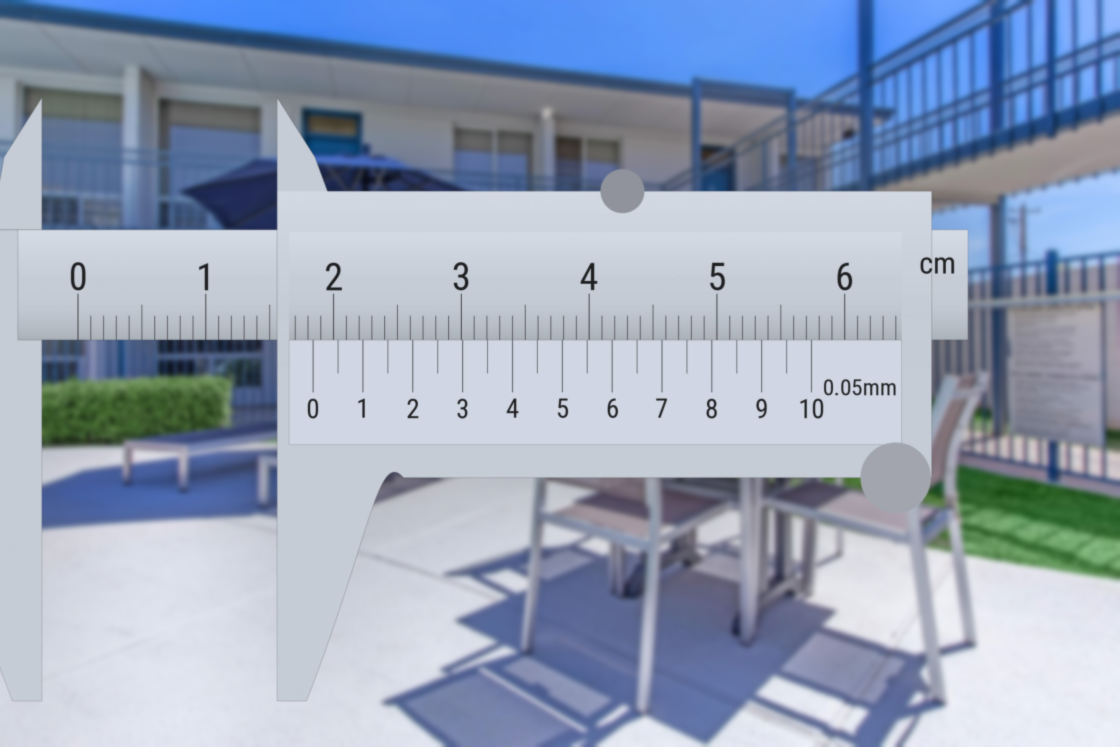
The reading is 18.4mm
